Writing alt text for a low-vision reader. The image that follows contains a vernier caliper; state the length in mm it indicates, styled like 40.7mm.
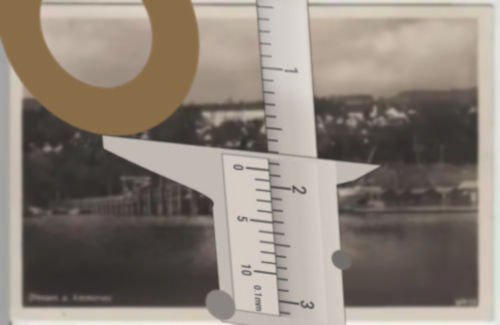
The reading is 18.6mm
